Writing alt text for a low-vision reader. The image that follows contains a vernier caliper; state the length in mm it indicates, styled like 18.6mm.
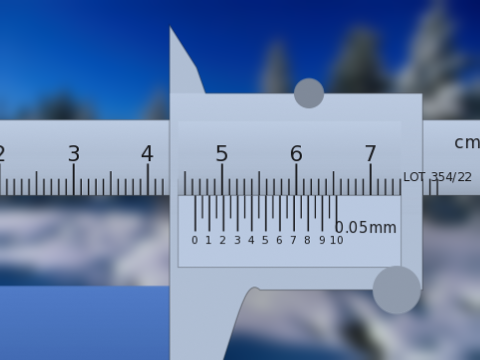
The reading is 46.4mm
